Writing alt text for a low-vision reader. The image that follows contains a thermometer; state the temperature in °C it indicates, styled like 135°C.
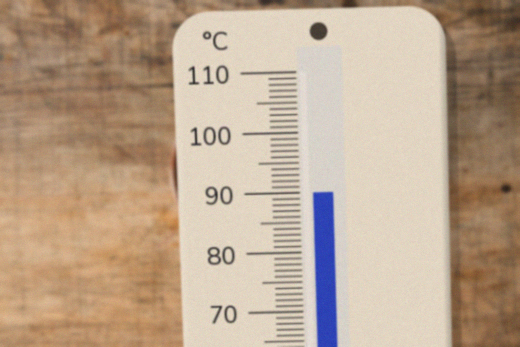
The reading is 90°C
